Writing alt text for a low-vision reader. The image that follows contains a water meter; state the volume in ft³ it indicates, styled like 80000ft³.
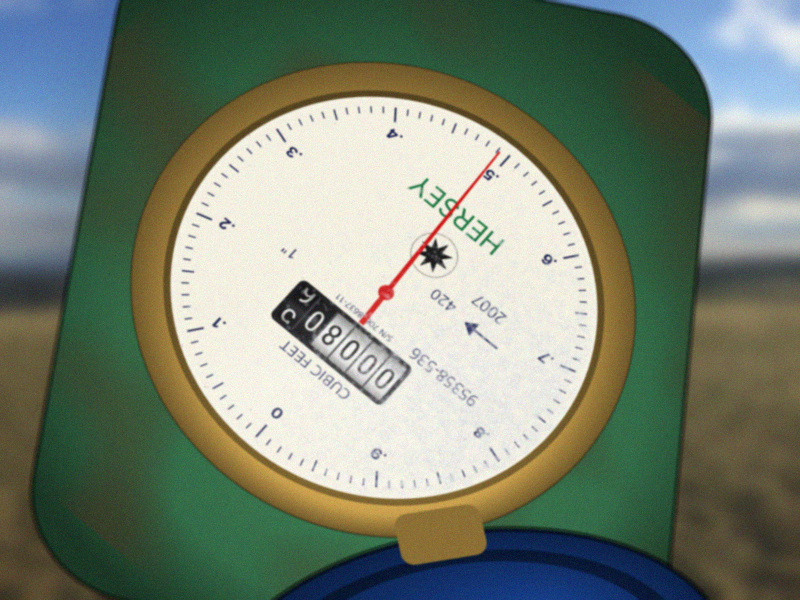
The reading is 805.49ft³
